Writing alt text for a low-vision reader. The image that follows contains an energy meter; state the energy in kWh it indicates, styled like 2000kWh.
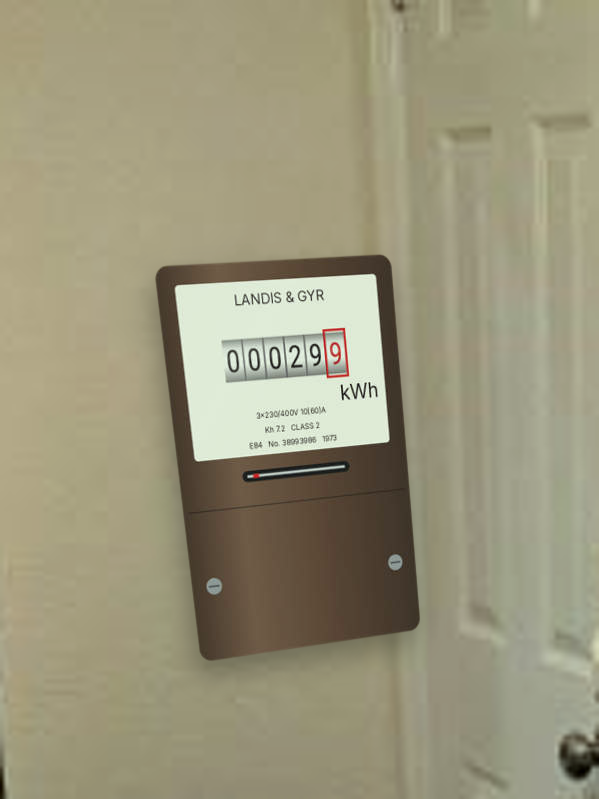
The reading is 29.9kWh
